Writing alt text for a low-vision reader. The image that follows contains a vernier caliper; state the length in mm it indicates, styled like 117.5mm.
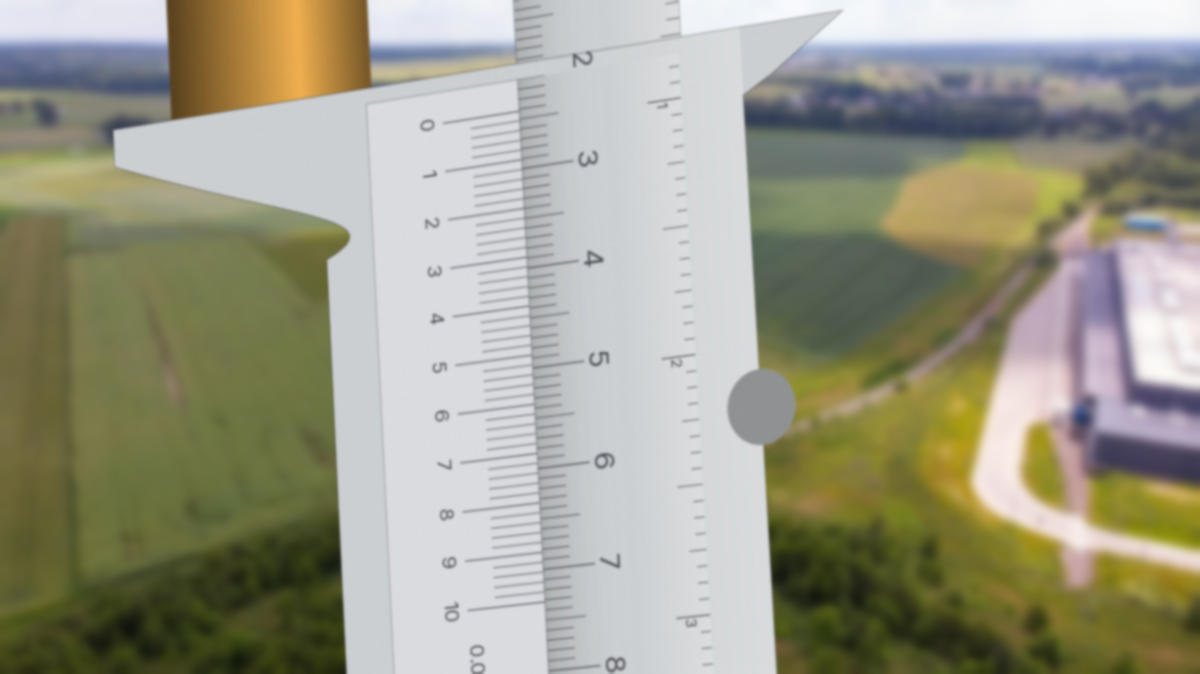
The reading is 24.2mm
